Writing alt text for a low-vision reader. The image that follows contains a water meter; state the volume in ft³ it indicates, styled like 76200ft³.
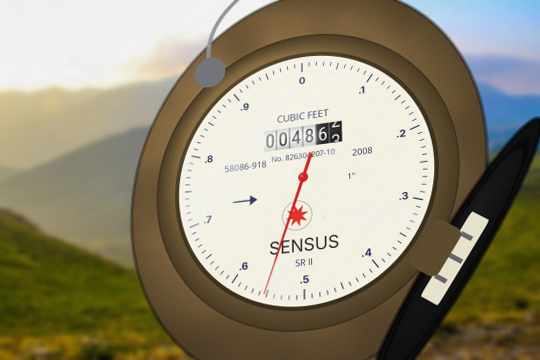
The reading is 4862.55ft³
